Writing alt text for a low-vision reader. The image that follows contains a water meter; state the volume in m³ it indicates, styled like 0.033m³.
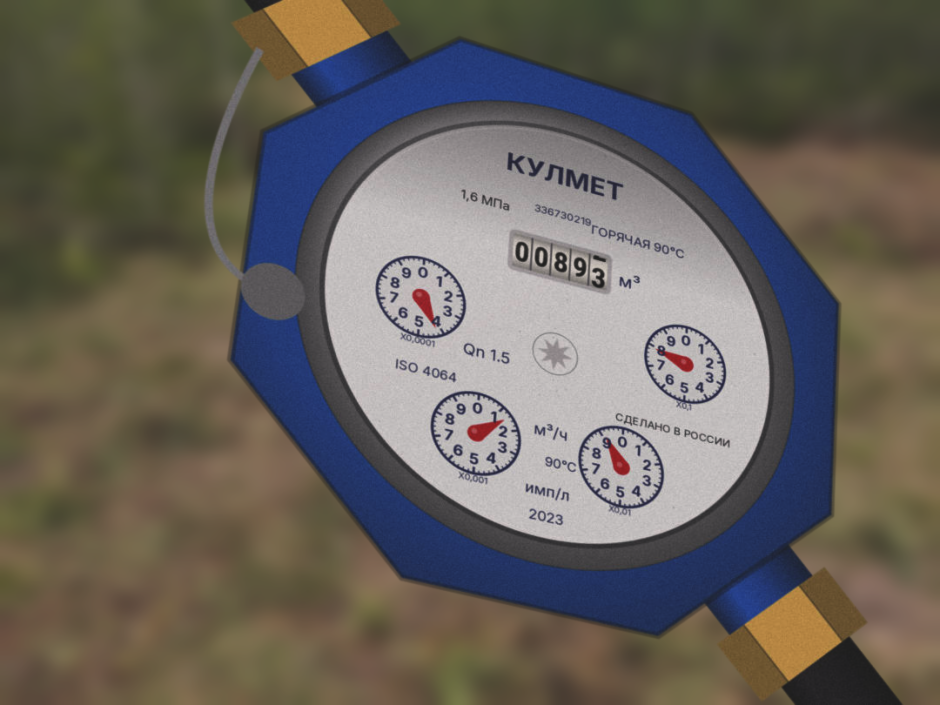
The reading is 892.7914m³
